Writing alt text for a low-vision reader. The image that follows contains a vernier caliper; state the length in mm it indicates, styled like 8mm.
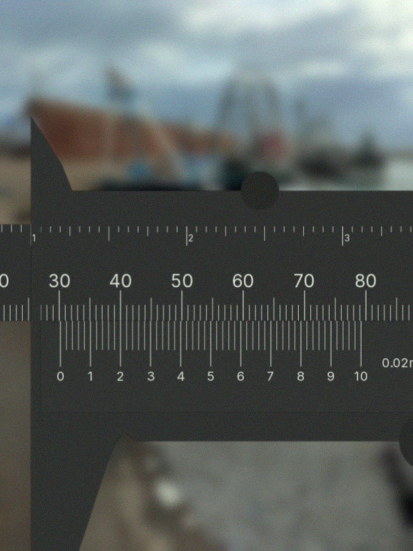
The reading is 30.2mm
